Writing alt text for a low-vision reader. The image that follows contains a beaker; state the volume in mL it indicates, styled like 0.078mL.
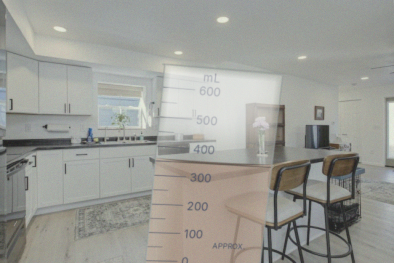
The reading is 350mL
